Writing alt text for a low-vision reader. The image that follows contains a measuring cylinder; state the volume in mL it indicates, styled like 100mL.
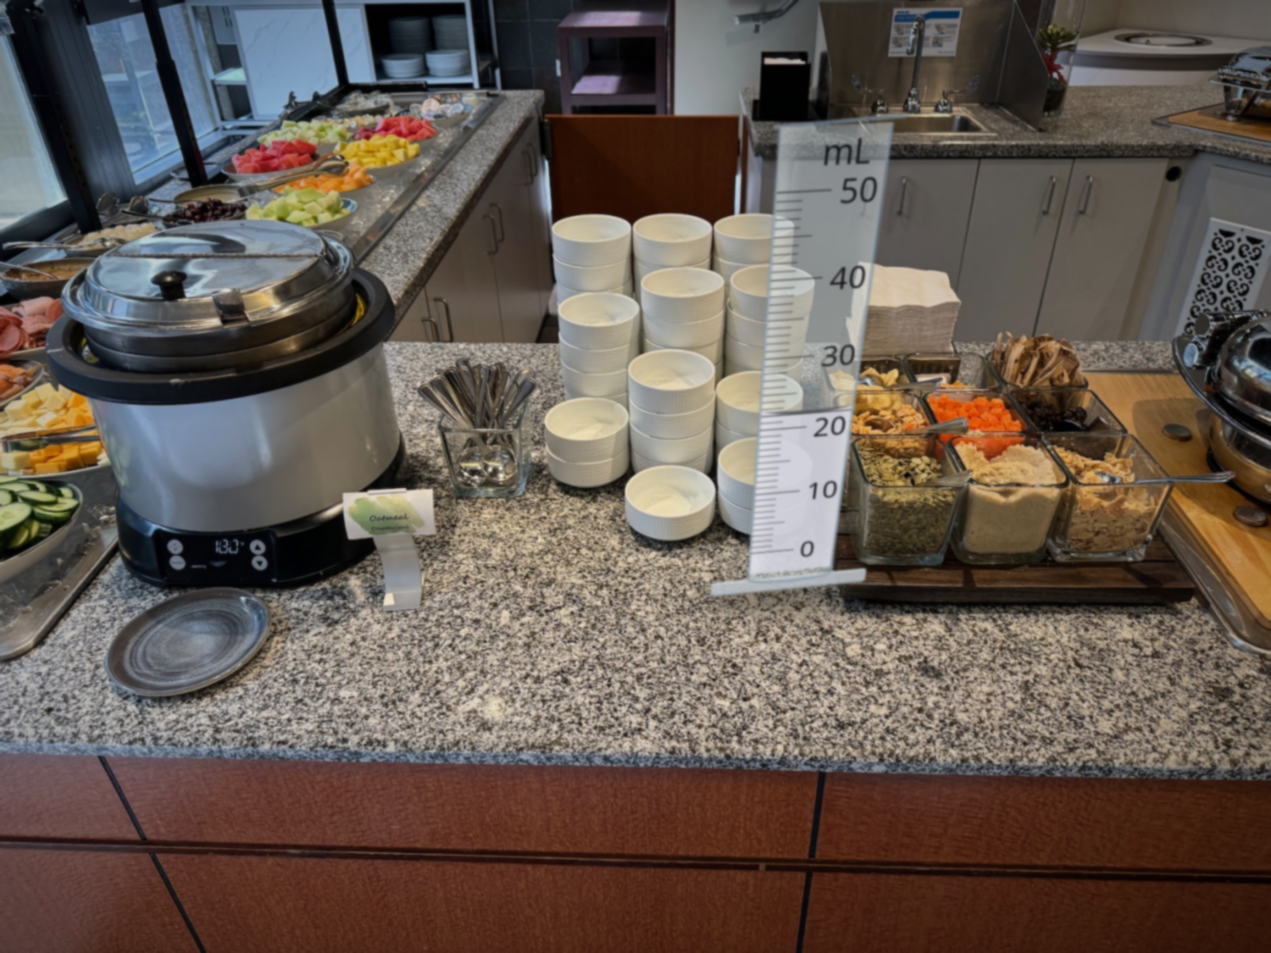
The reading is 22mL
